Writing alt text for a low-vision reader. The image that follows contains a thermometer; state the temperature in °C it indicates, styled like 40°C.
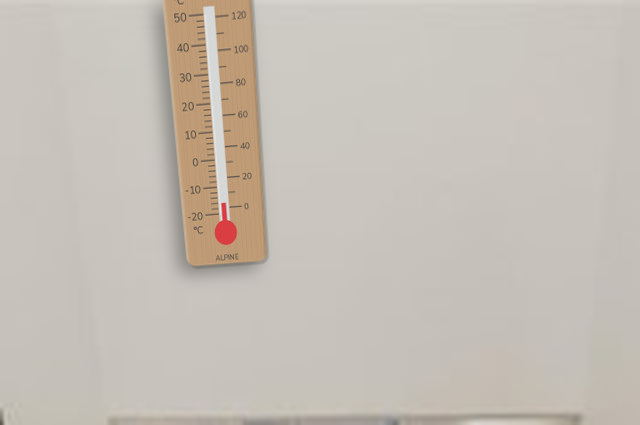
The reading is -16°C
